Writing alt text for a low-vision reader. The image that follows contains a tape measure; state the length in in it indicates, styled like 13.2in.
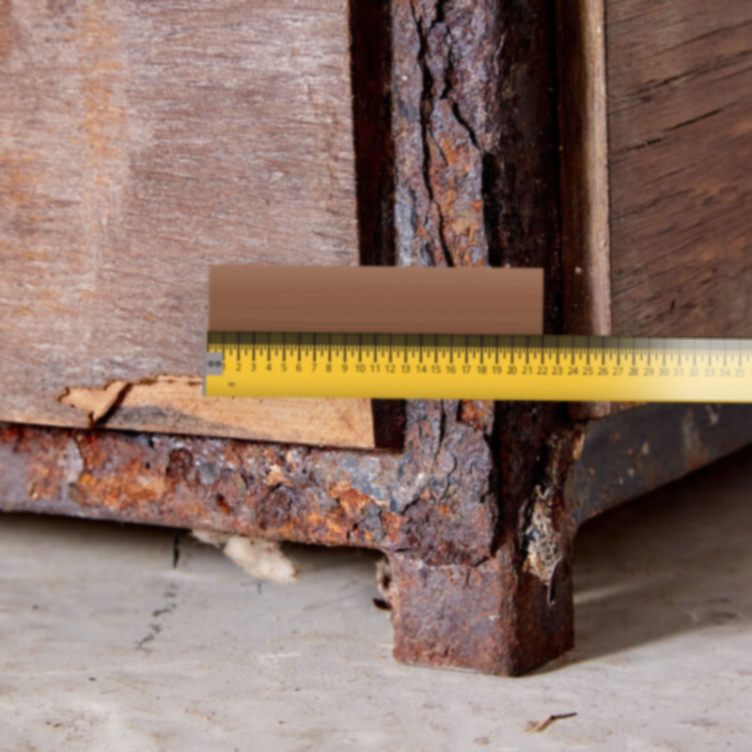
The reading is 22in
